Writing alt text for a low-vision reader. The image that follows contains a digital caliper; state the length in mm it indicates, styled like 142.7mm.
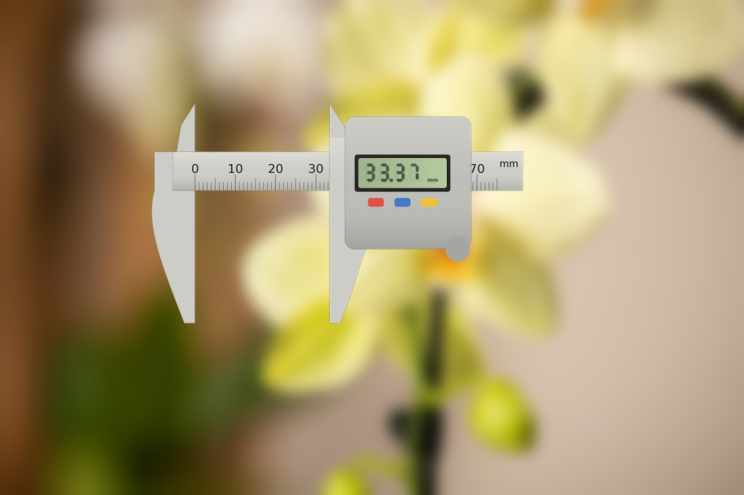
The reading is 33.37mm
